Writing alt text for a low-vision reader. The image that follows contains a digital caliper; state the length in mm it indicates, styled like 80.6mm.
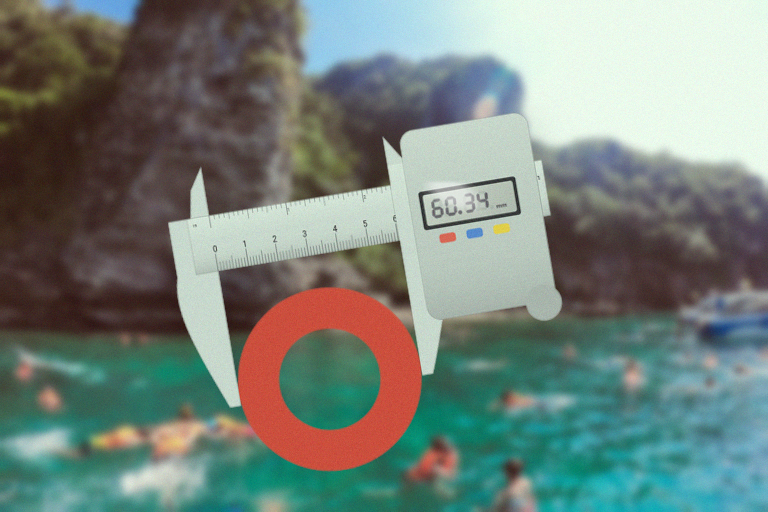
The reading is 60.34mm
